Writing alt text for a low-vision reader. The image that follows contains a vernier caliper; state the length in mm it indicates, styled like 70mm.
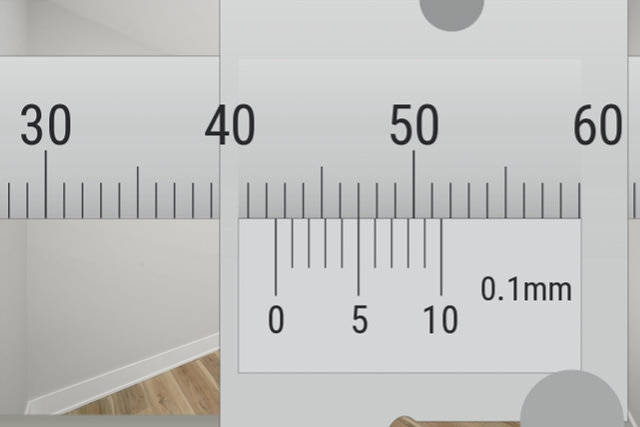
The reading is 42.5mm
